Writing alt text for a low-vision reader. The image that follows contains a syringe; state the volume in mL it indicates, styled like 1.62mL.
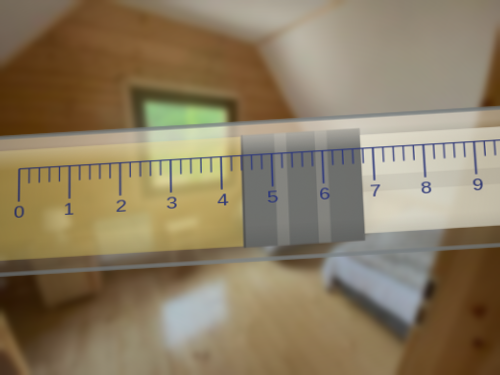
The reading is 4.4mL
